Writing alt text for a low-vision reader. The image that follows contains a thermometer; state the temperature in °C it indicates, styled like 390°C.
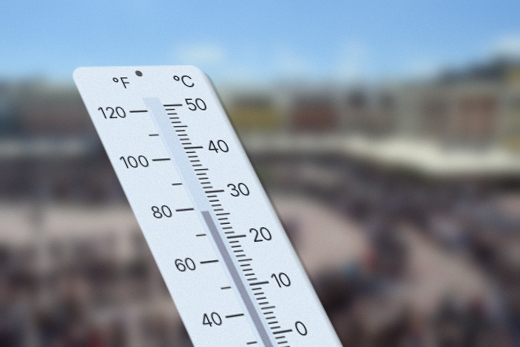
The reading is 26°C
